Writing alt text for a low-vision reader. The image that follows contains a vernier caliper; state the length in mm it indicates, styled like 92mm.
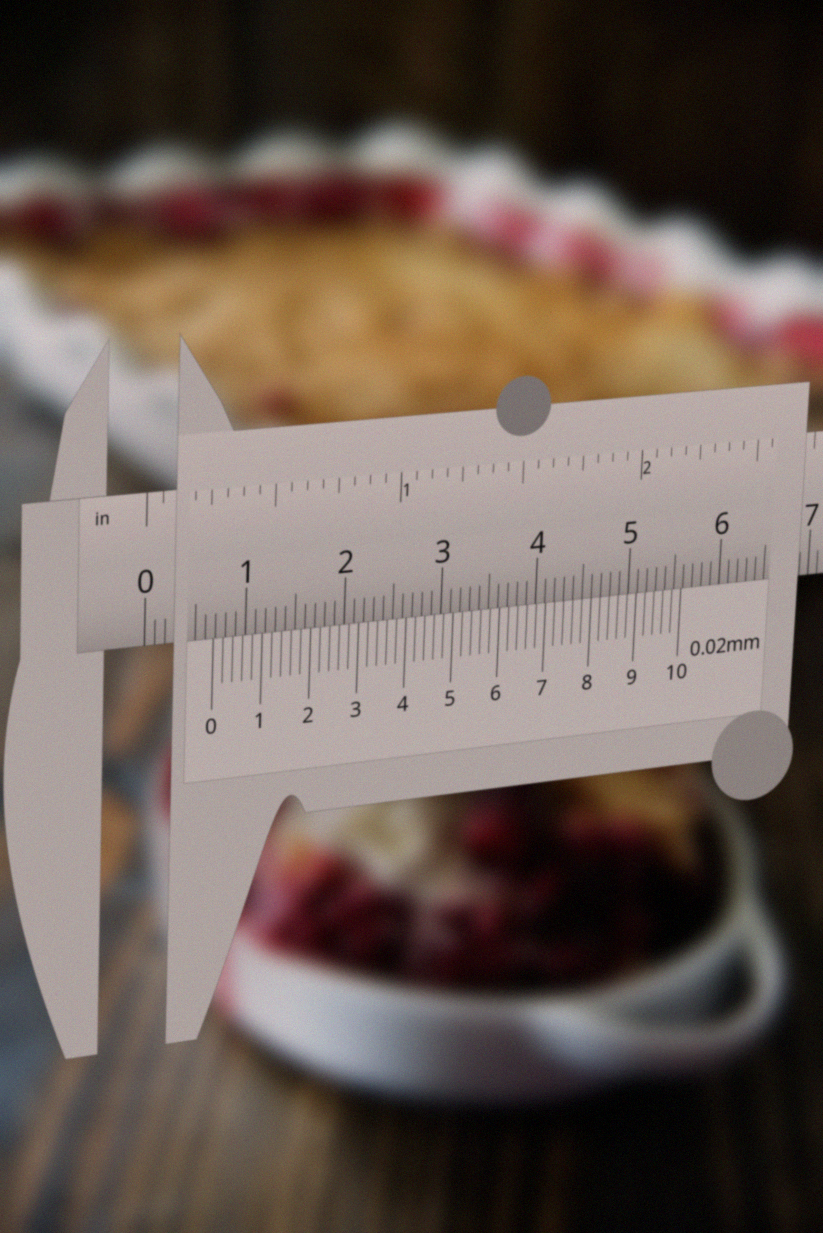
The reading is 6.8mm
